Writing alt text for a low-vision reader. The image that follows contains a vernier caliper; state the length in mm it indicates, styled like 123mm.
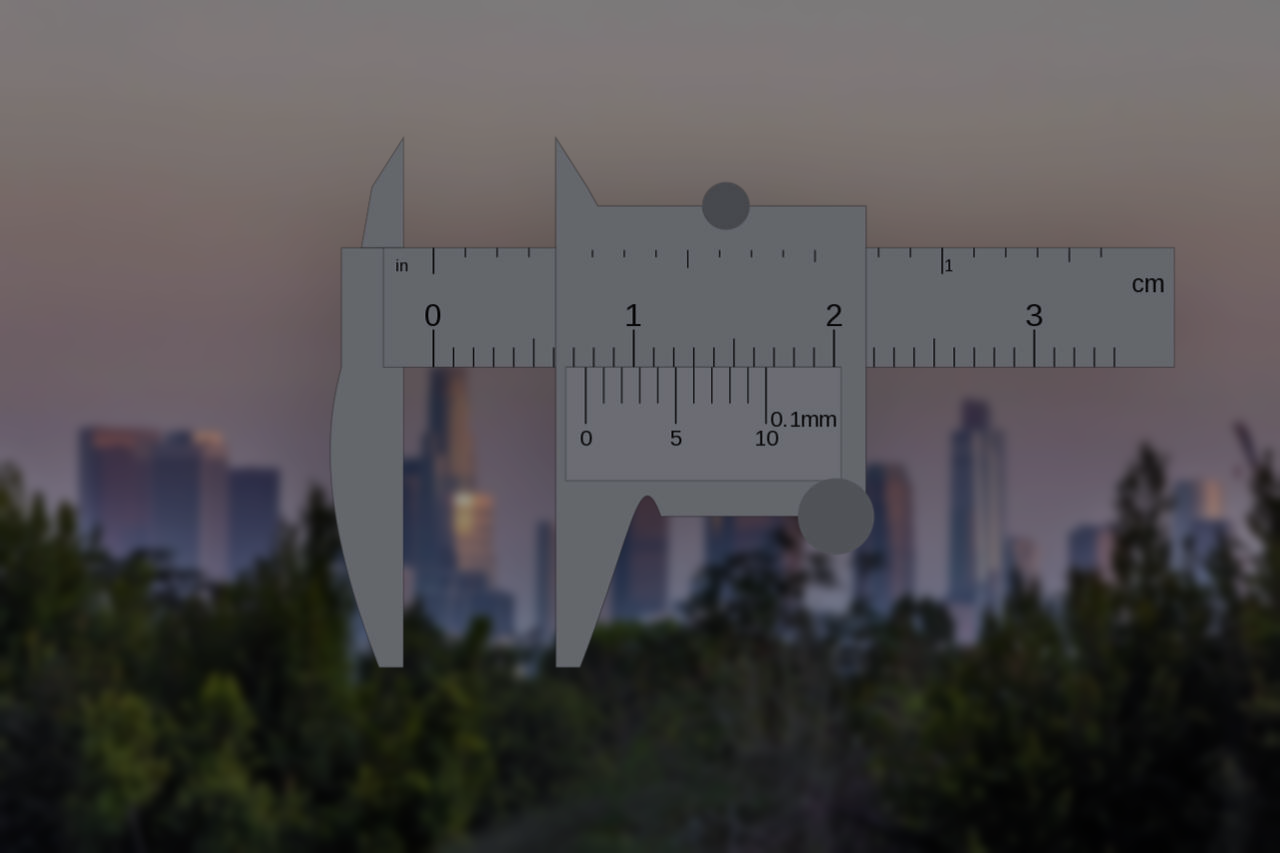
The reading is 7.6mm
